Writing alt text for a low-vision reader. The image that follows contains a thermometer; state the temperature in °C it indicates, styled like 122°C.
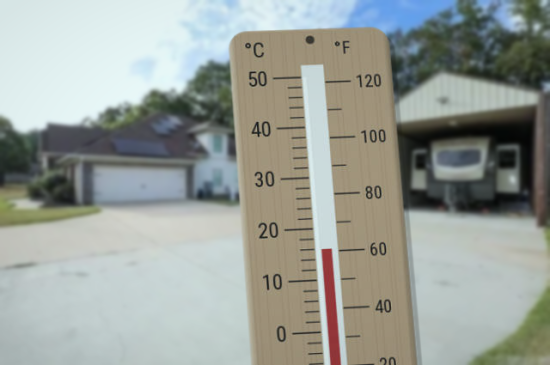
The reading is 16°C
